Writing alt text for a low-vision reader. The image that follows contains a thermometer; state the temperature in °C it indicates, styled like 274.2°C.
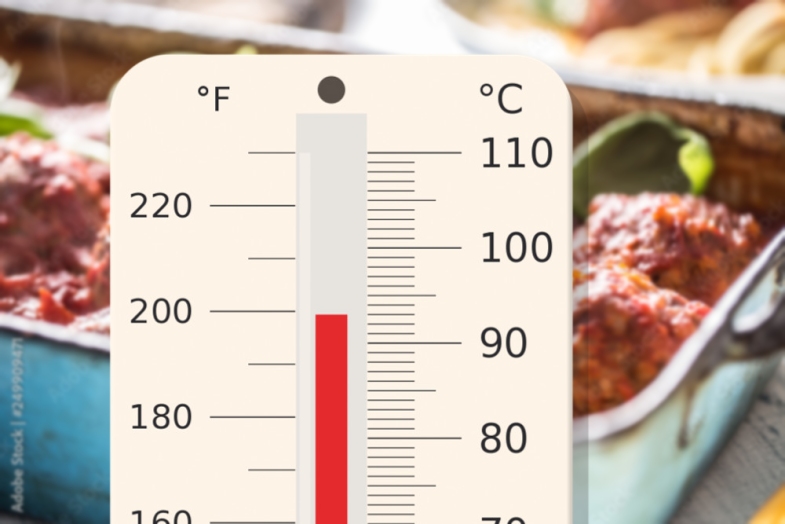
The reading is 93°C
